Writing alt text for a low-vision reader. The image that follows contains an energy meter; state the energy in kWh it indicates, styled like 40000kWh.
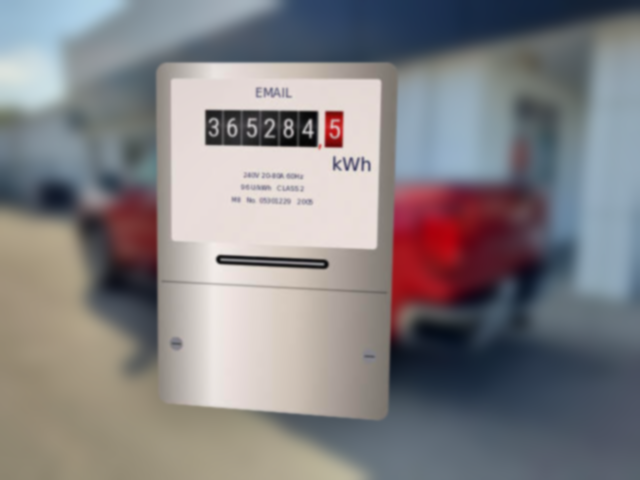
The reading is 365284.5kWh
